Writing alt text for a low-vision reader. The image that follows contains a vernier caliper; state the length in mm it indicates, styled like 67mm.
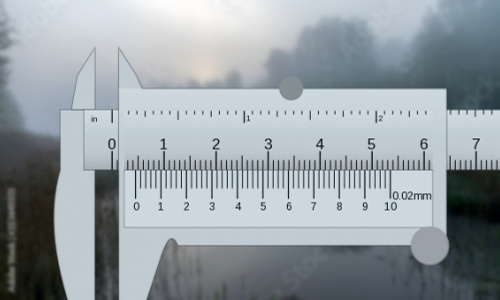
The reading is 4.5mm
